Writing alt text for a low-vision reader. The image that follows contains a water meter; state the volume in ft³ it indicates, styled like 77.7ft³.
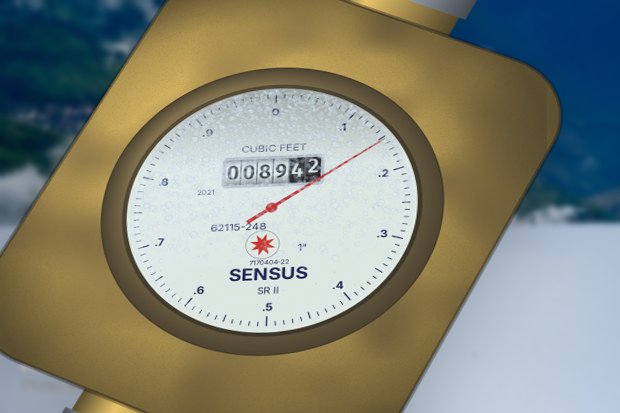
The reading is 8942.15ft³
